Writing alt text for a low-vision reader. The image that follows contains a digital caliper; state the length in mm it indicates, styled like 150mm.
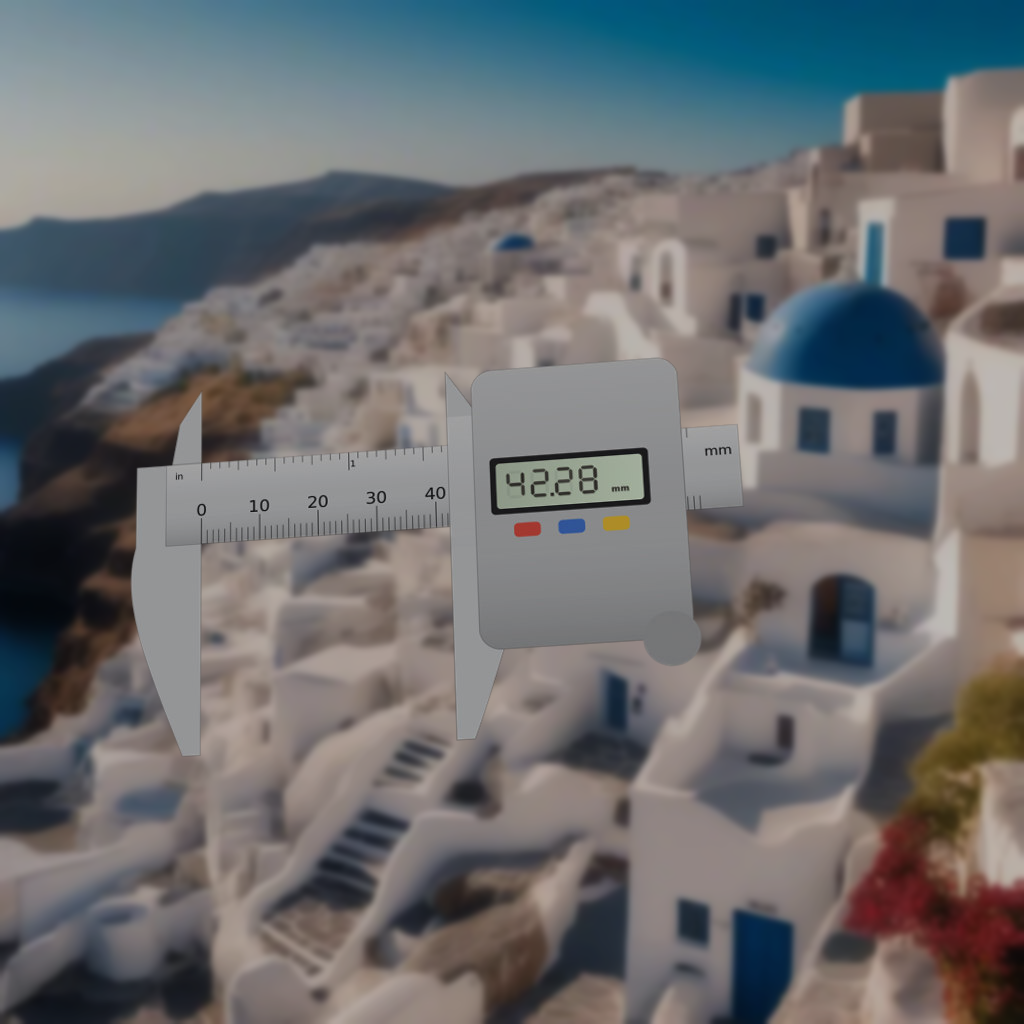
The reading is 42.28mm
